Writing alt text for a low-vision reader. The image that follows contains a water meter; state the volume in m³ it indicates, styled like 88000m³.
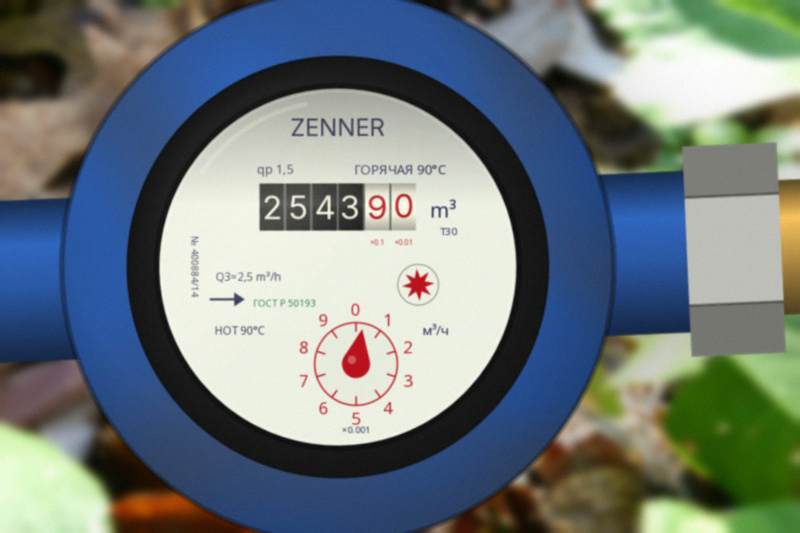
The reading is 2543.900m³
